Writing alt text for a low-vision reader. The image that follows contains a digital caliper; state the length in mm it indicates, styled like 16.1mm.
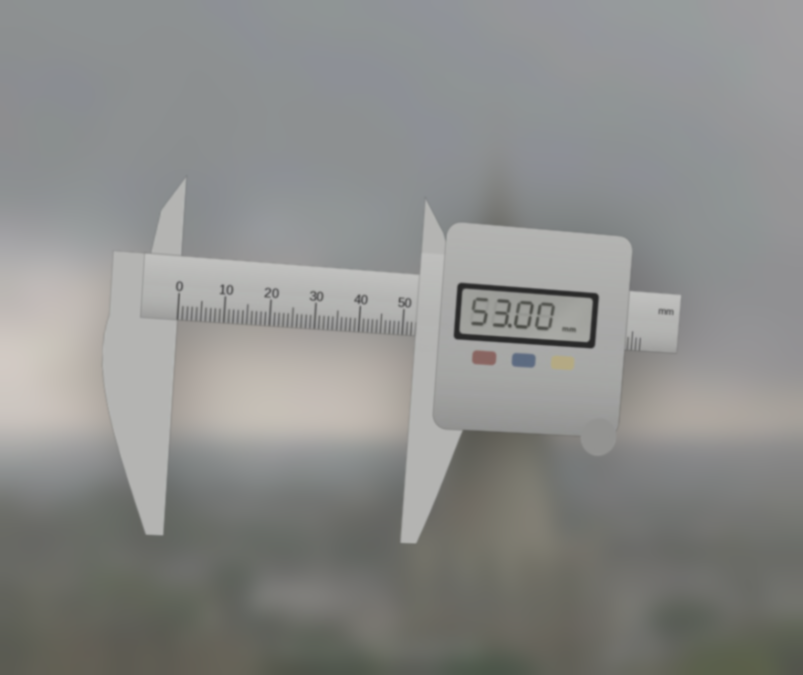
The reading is 53.00mm
